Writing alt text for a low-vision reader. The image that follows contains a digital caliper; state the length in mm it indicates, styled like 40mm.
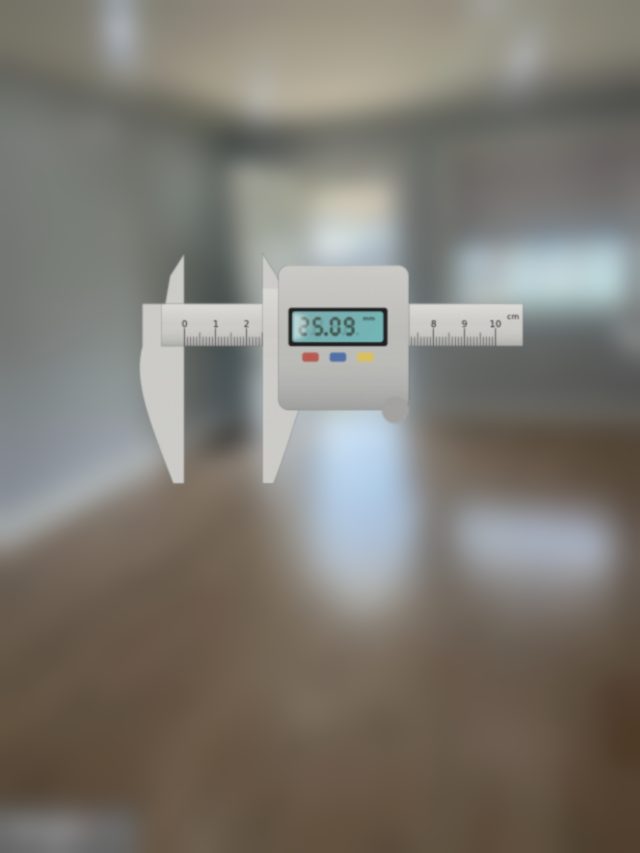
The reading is 25.09mm
